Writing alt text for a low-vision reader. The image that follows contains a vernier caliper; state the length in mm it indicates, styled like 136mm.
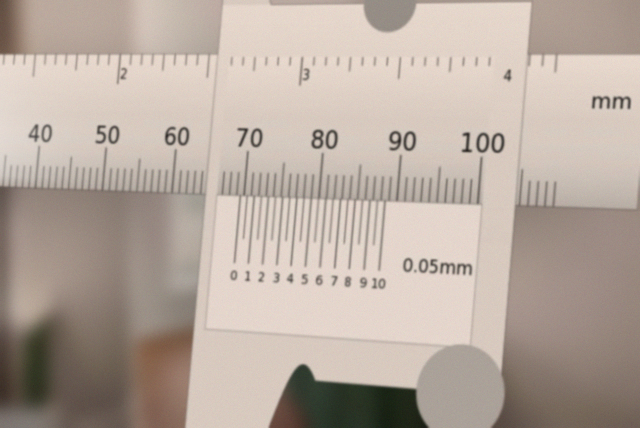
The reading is 69.5mm
